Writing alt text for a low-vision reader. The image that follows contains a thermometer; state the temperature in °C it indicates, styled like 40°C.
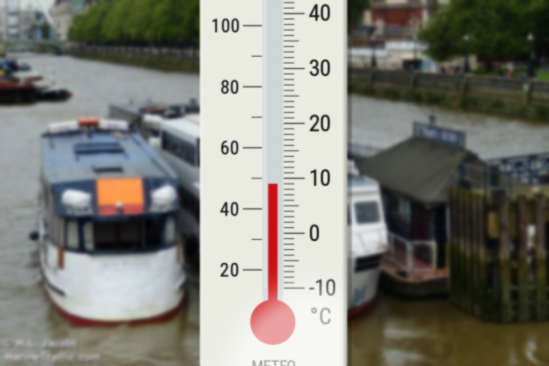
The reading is 9°C
